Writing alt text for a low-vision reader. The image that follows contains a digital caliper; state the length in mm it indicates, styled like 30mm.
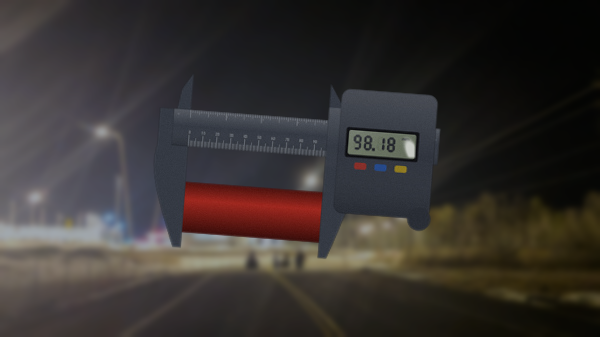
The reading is 98.18mm
